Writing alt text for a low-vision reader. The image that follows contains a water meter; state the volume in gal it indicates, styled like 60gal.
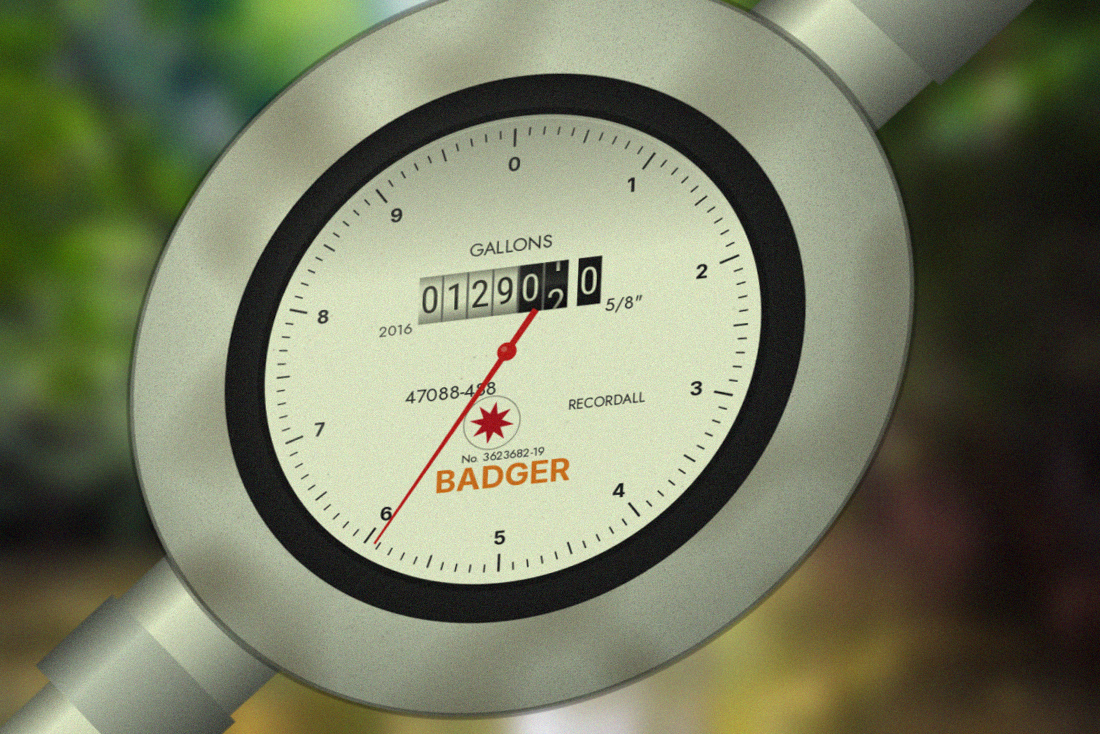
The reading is 129015.9gal
